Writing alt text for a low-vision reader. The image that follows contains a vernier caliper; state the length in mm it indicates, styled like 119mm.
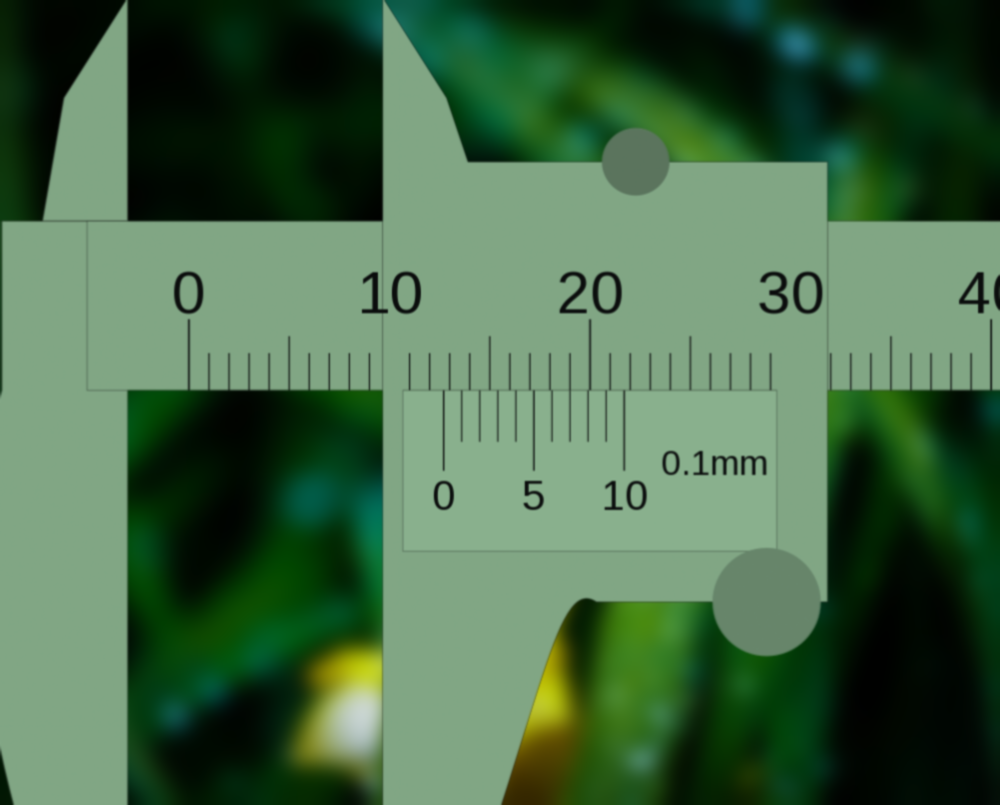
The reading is 12.7mm
